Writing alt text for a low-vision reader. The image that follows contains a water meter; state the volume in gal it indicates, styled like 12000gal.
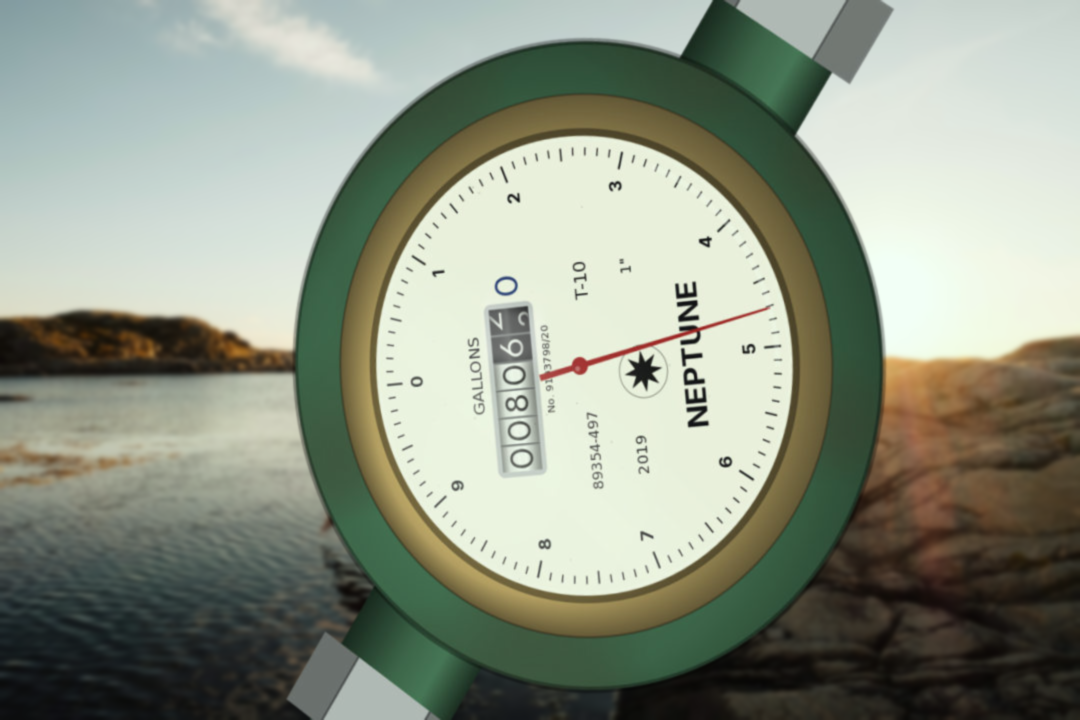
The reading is 80624.7gal
